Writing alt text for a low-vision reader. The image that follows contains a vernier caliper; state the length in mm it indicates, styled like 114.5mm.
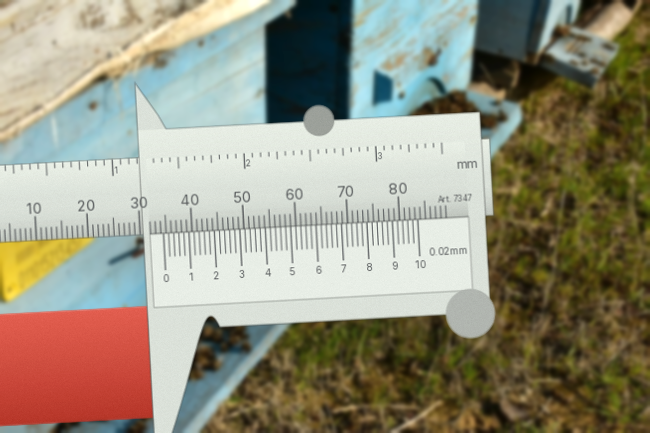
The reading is 34.5mm
